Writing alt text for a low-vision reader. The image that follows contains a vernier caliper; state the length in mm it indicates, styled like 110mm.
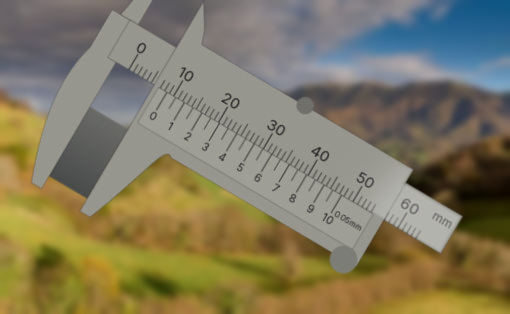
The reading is 8.5mm
